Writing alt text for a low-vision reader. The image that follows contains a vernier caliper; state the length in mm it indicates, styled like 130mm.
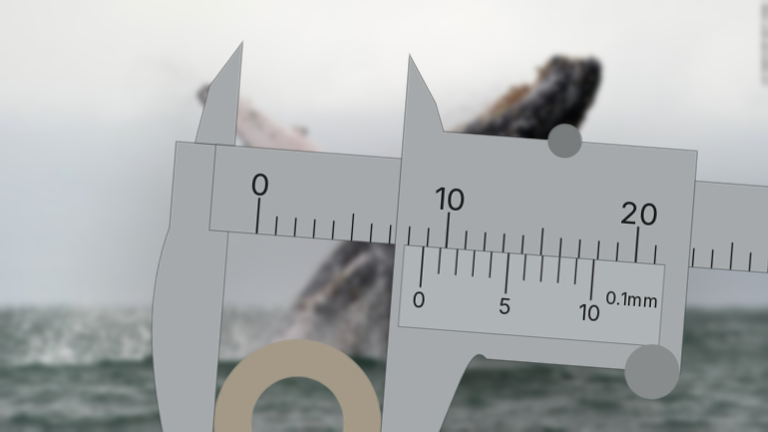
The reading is 8.8mm
